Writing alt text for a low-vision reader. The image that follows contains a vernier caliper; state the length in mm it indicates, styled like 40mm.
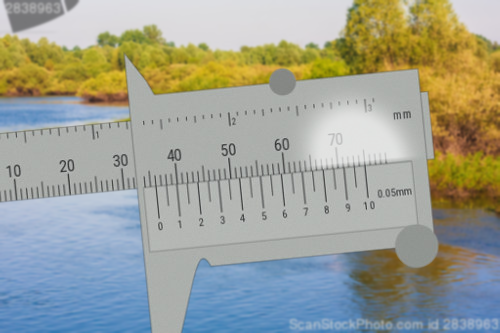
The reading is 36.0mm
